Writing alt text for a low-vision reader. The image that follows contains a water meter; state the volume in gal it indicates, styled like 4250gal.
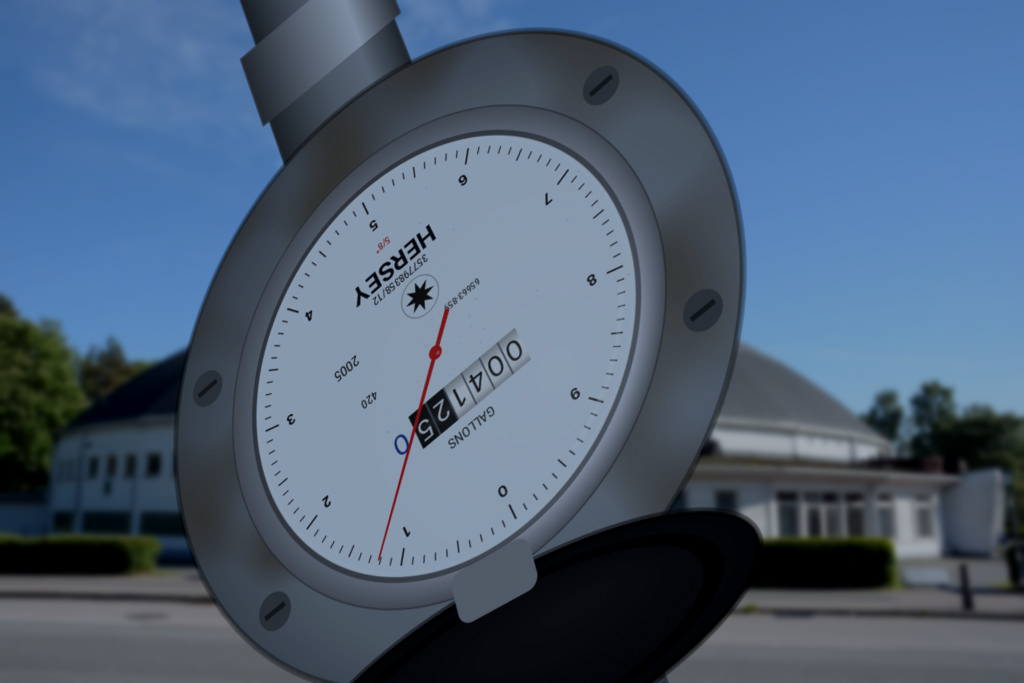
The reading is 41251.2gal
